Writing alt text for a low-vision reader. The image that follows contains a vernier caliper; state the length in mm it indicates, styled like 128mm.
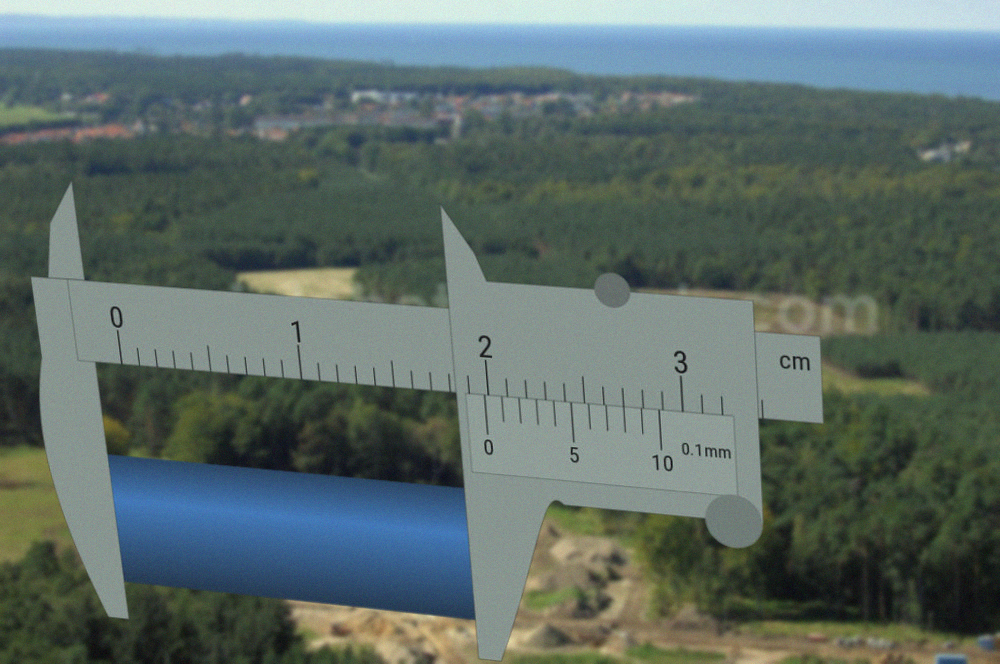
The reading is 19.8mm
